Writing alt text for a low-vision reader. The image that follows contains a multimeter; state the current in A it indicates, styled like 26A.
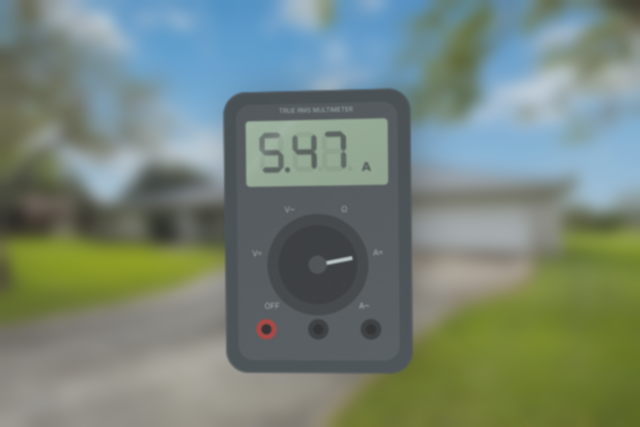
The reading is 5.47A
